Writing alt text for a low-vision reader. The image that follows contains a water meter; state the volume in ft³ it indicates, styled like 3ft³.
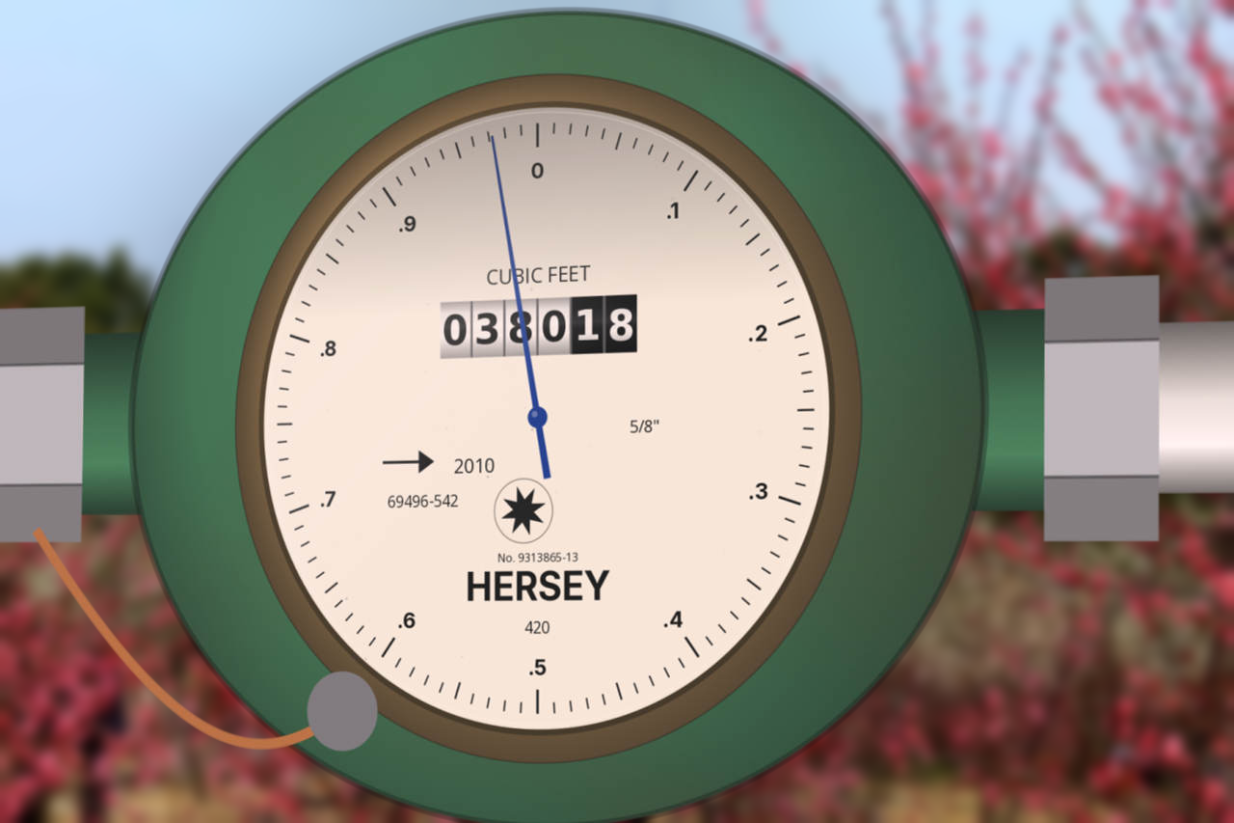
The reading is 38017.97ft³
